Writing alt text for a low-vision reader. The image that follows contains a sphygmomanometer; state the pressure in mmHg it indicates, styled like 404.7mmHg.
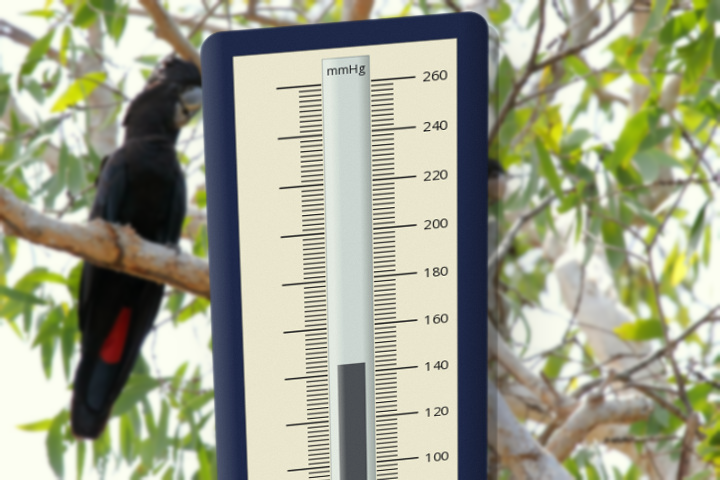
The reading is 144mmHg
